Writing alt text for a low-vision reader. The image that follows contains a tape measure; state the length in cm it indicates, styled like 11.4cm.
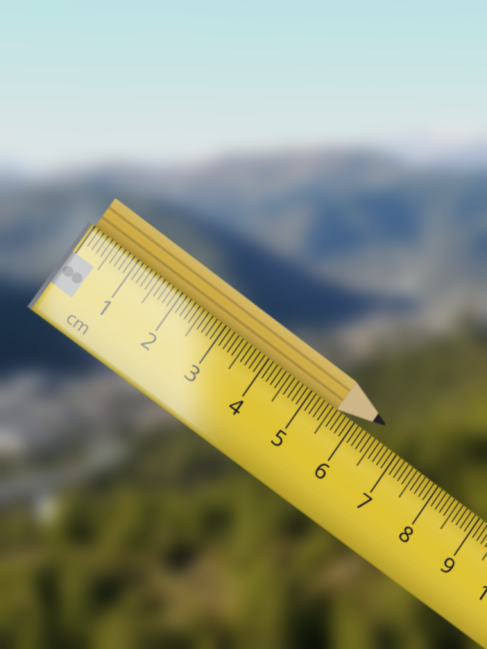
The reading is 6.5cm
